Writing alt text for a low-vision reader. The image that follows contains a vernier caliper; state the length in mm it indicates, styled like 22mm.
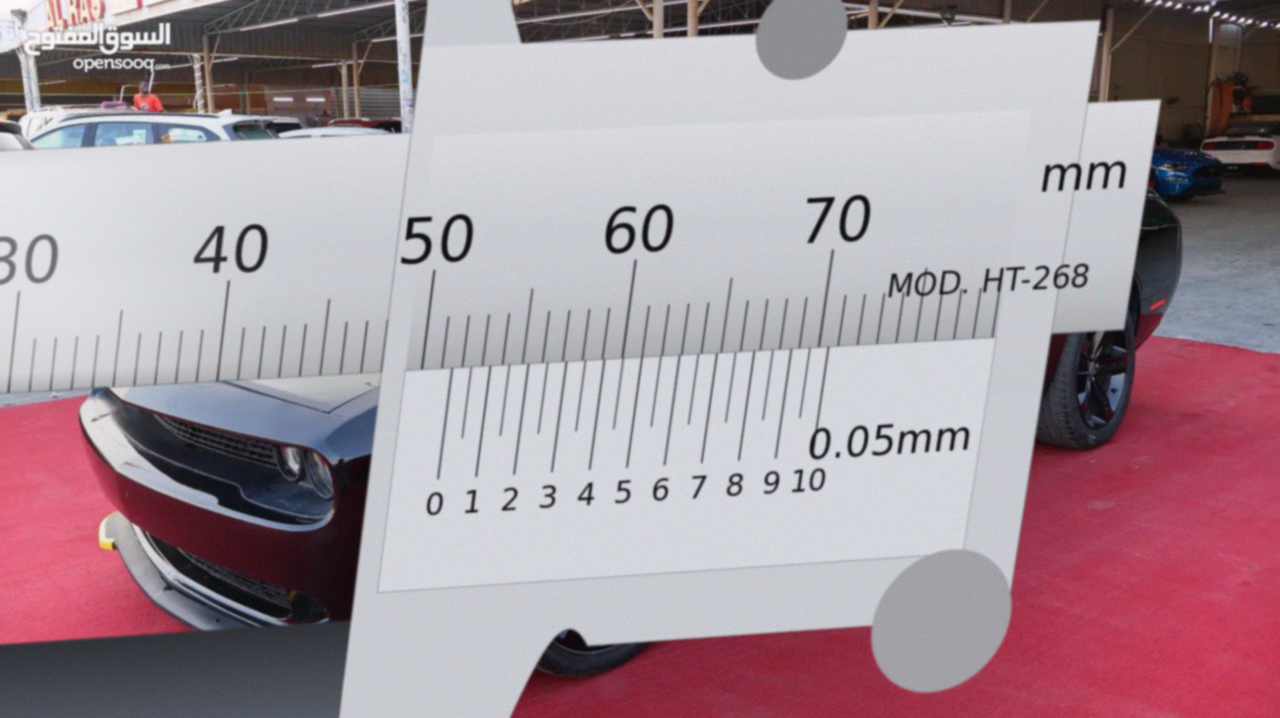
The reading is 51.5mm
